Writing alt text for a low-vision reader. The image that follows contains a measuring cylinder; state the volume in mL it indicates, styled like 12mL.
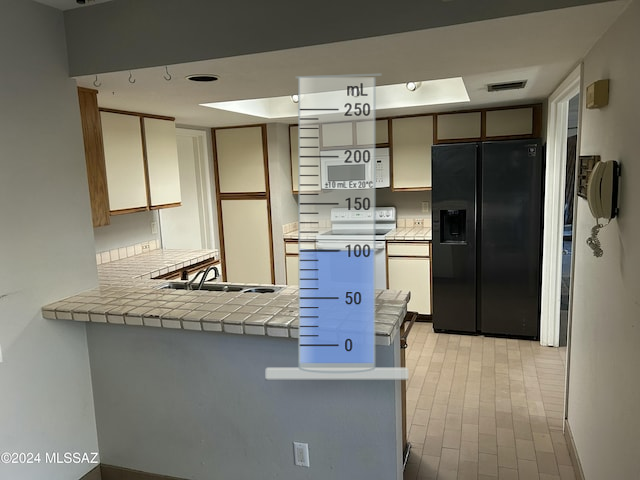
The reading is 100mL
